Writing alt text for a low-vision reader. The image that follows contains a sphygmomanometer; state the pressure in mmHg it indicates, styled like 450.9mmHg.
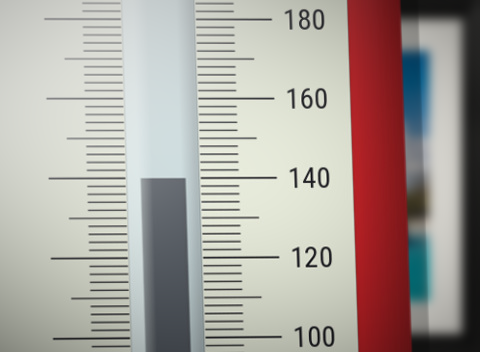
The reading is 140mmHg
